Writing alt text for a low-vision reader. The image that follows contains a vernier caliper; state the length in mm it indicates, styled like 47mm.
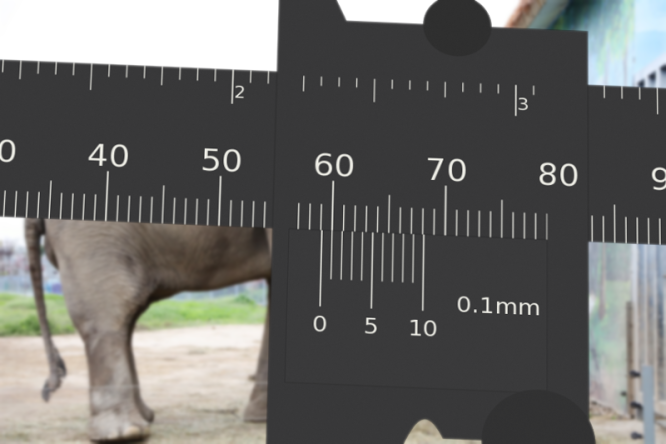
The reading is 59.1mm
